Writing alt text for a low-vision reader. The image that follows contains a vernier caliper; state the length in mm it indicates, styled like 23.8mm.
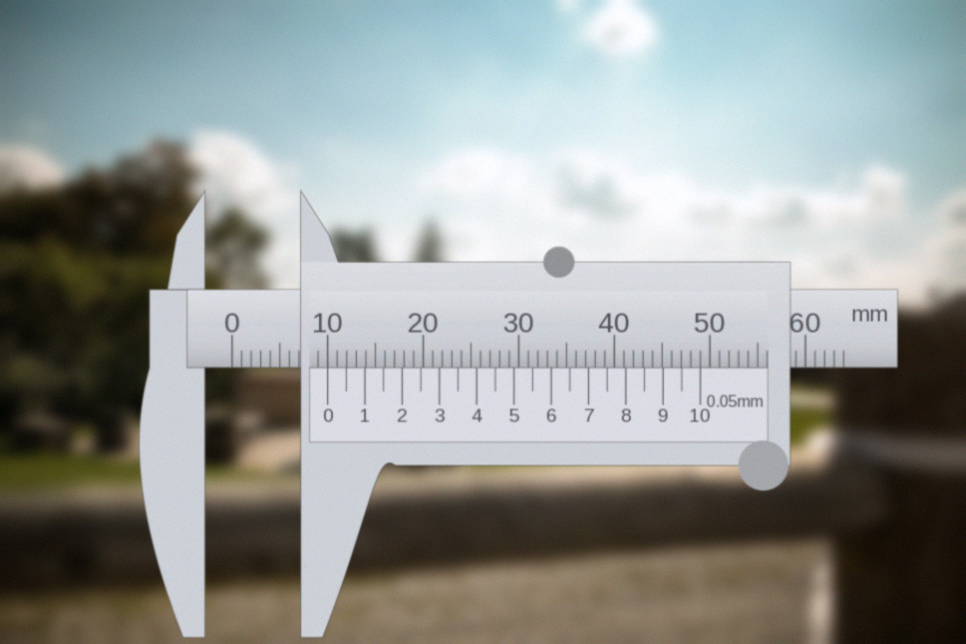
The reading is 10.0mm
